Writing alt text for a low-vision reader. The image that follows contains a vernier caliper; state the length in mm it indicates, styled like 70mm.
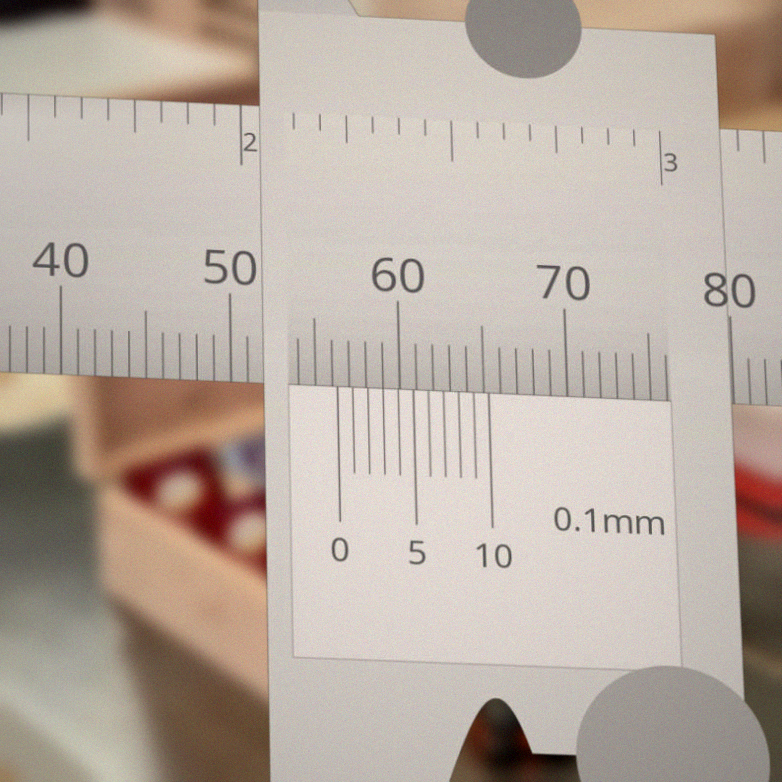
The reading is 56.3mm
